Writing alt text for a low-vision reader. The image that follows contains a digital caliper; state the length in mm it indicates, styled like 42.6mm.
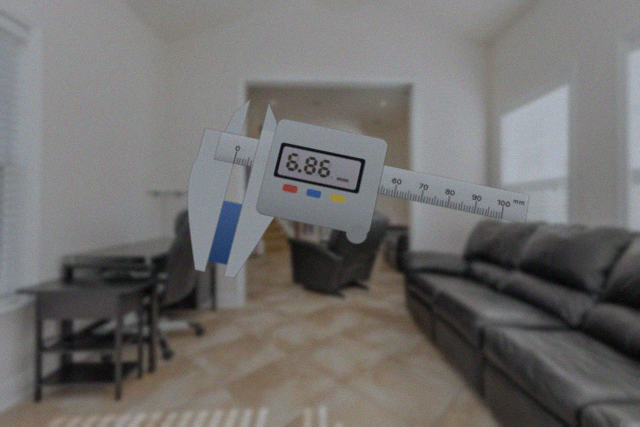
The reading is 6.86mm
